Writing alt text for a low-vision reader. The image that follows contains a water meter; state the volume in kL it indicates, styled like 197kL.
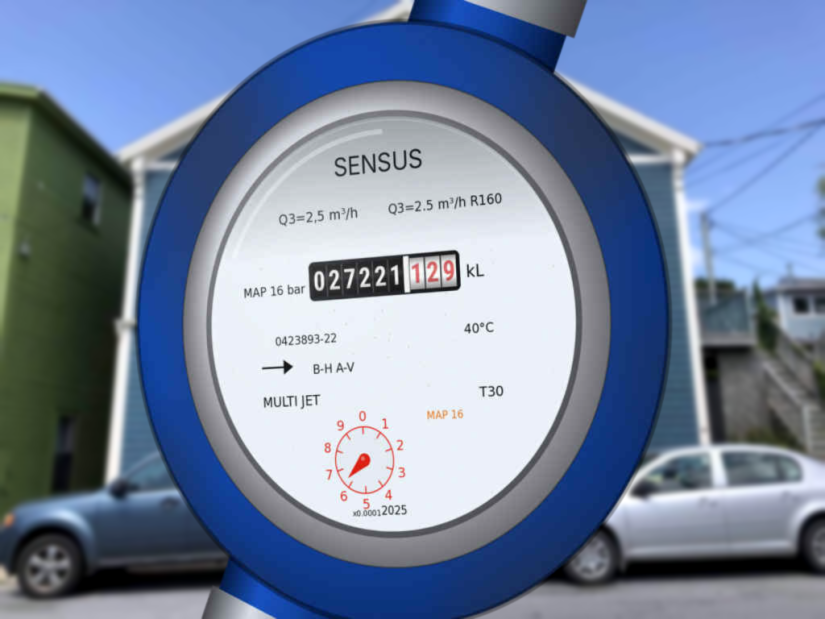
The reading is 27221.1296kL
